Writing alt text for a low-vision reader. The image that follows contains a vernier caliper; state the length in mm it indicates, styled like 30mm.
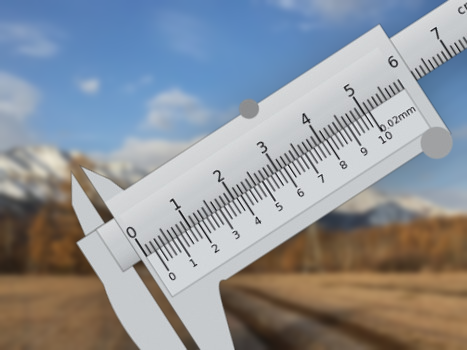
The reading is 2.0mm
